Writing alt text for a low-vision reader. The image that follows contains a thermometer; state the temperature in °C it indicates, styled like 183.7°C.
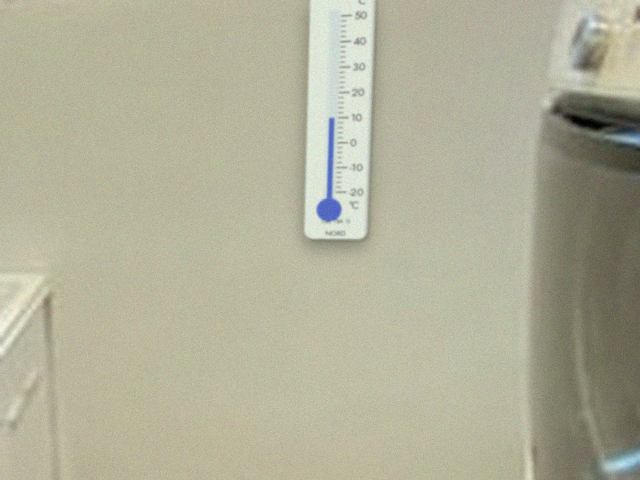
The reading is 10°C
